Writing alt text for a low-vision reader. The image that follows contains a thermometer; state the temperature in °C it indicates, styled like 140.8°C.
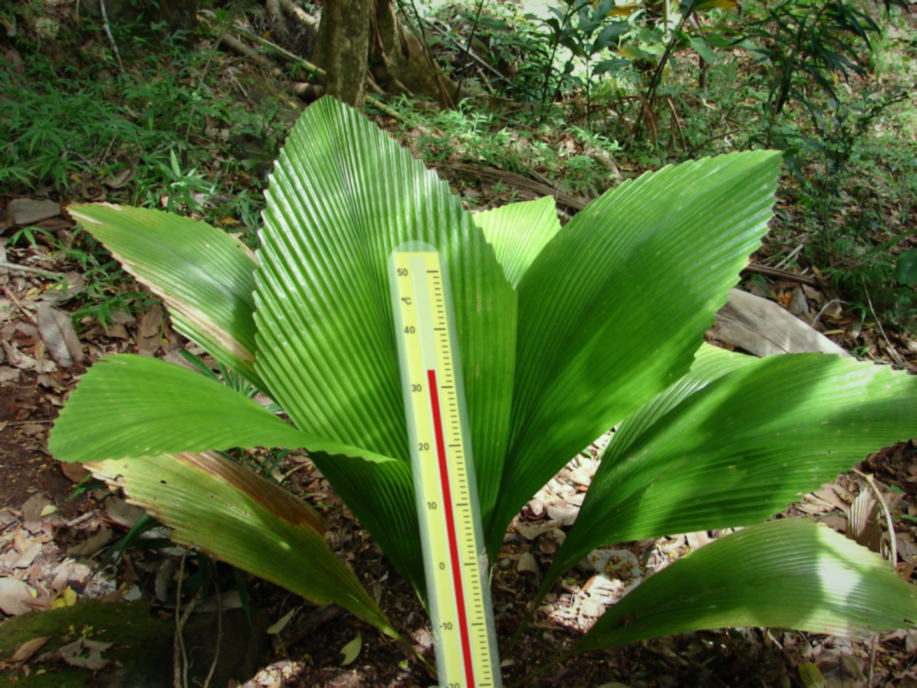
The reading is 33°C
